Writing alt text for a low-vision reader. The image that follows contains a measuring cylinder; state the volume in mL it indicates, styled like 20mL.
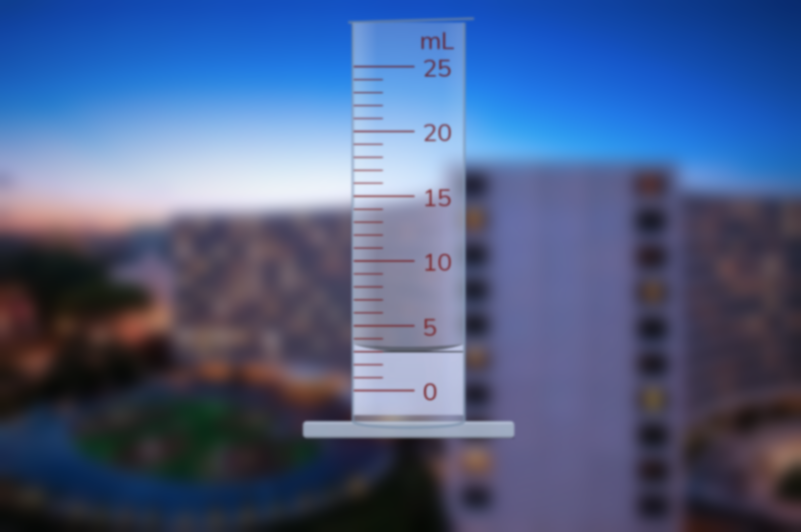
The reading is 3mL
